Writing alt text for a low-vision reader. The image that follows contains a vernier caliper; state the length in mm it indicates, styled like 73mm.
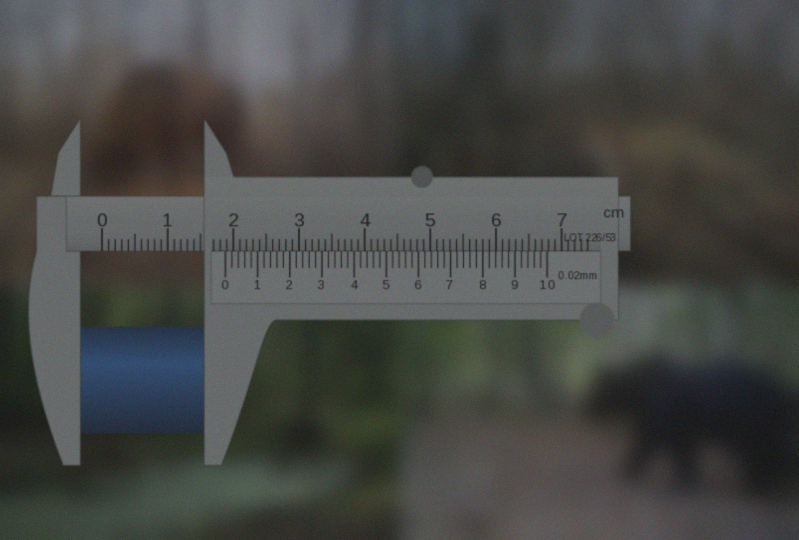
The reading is 18.8mm
